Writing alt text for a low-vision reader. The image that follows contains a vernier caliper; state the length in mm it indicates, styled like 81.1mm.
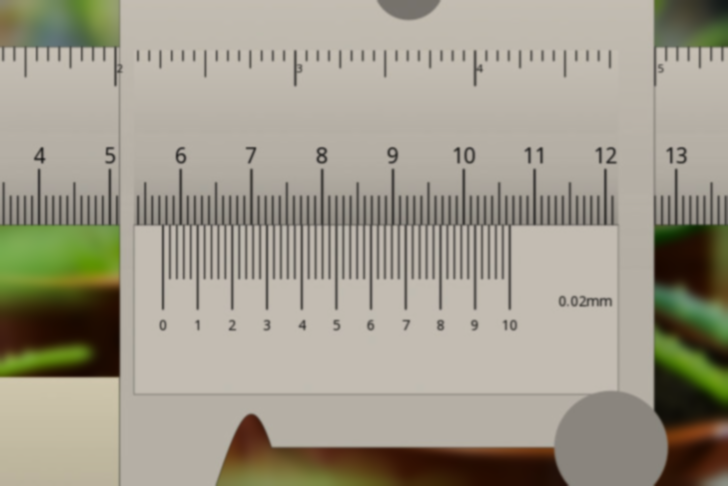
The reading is 57.5mm
